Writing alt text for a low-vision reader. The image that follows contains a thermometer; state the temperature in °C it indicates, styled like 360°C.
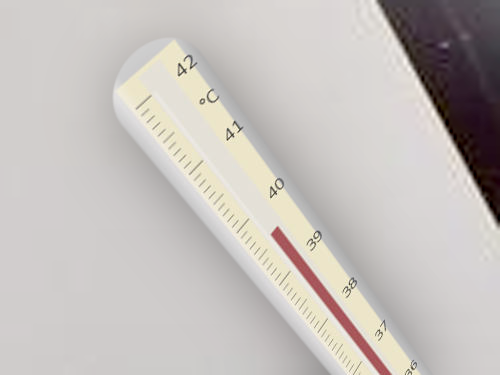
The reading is 39.6°C
